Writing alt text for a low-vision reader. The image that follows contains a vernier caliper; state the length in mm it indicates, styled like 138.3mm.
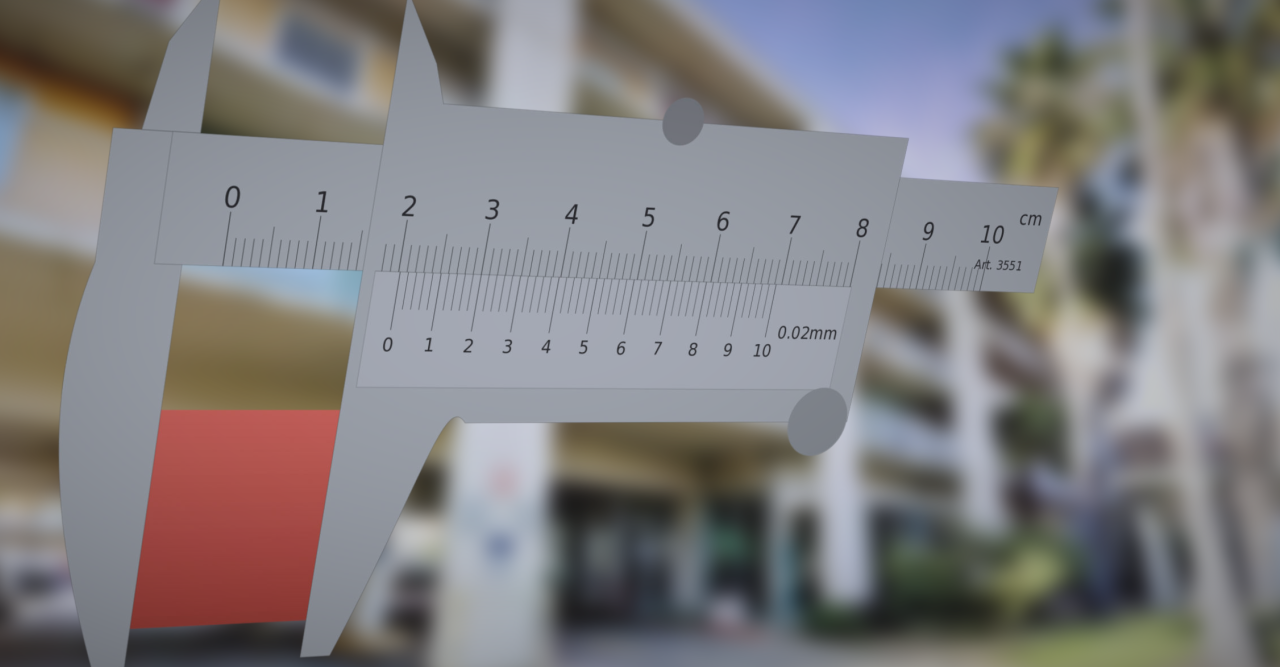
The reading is 20.2mm
